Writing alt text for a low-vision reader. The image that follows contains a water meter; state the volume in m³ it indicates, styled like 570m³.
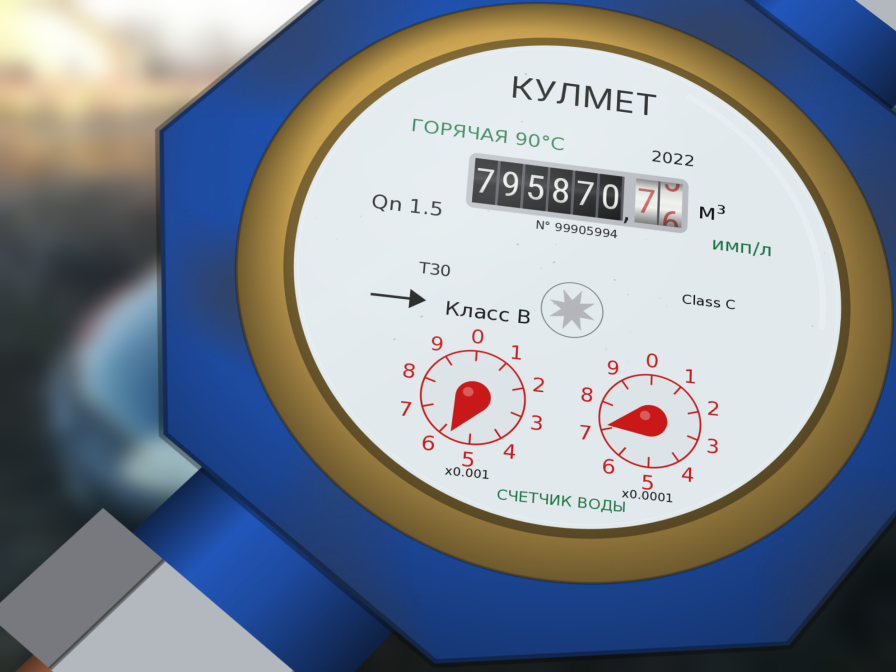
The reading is 795870.7557m³
